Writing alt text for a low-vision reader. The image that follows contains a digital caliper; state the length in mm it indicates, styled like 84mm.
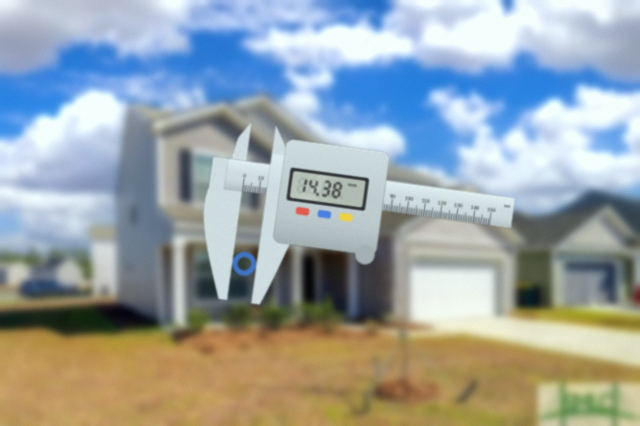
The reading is 14.38mm
